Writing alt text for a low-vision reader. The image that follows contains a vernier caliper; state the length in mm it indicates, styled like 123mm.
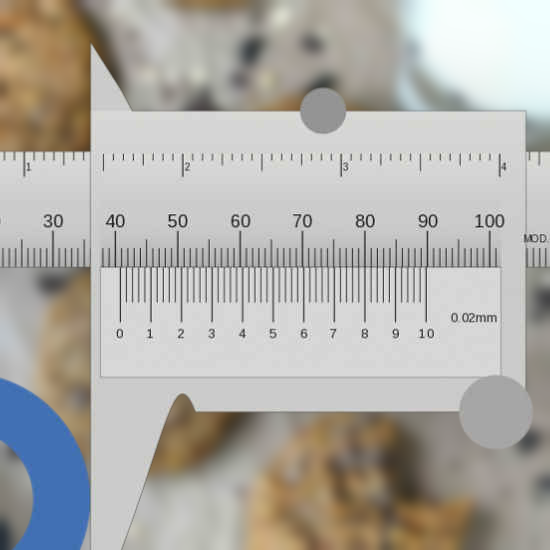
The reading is 40.8mm
